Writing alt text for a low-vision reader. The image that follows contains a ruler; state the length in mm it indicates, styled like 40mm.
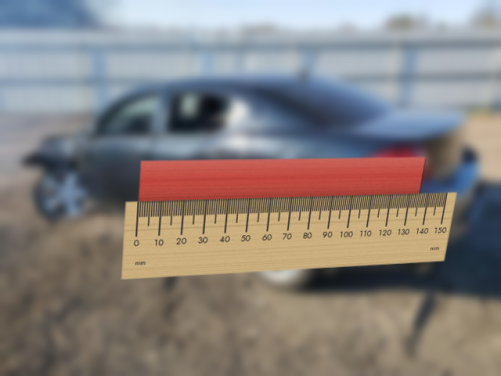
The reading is 135mm
